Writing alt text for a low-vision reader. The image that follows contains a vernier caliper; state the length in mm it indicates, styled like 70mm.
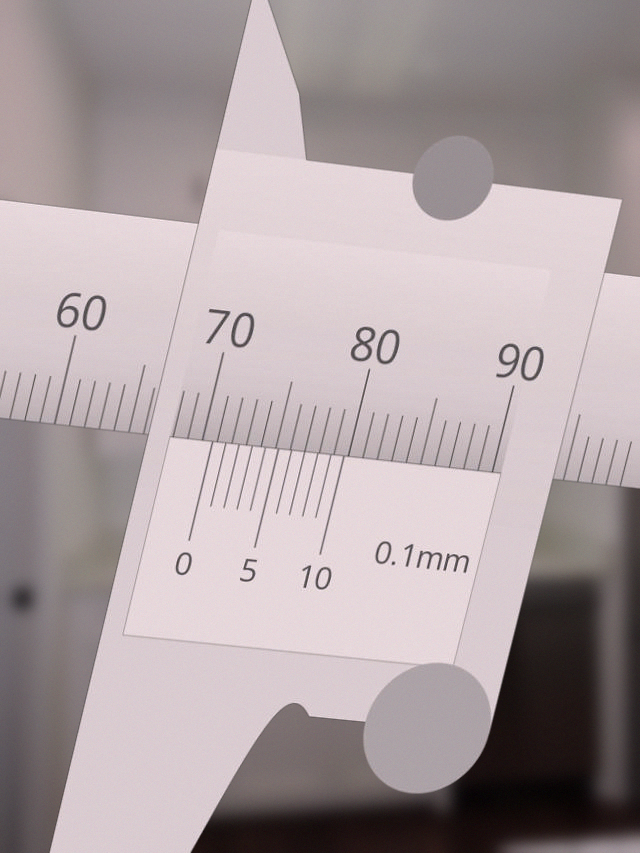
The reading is 70.7mm
